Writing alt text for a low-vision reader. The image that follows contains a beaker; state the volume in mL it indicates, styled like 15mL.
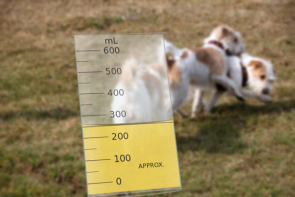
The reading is 250mL
